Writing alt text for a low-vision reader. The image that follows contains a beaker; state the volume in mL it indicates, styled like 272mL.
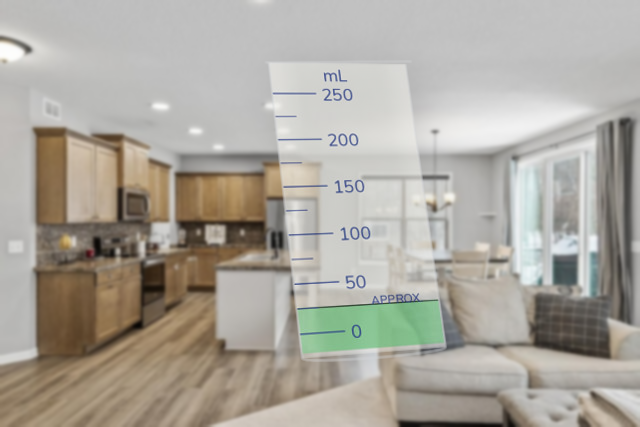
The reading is 25mL
